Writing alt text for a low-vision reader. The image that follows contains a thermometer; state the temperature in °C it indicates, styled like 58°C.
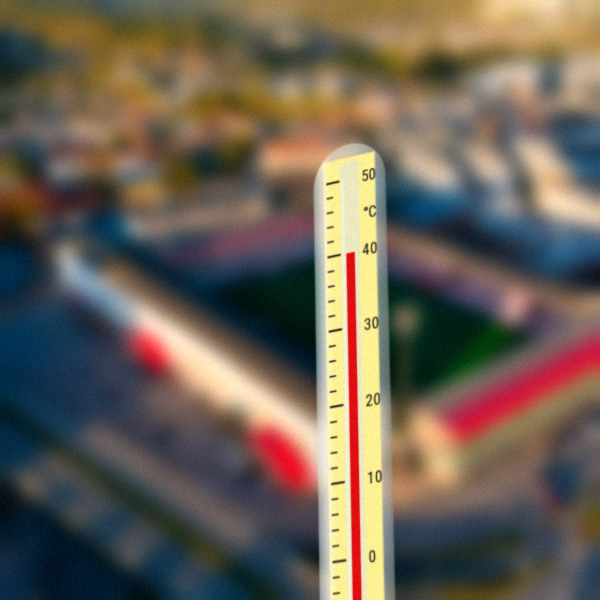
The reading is 40°C
